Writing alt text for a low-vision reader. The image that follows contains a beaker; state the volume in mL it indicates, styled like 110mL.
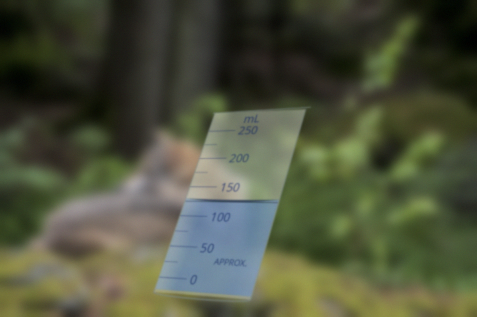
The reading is 125mL
